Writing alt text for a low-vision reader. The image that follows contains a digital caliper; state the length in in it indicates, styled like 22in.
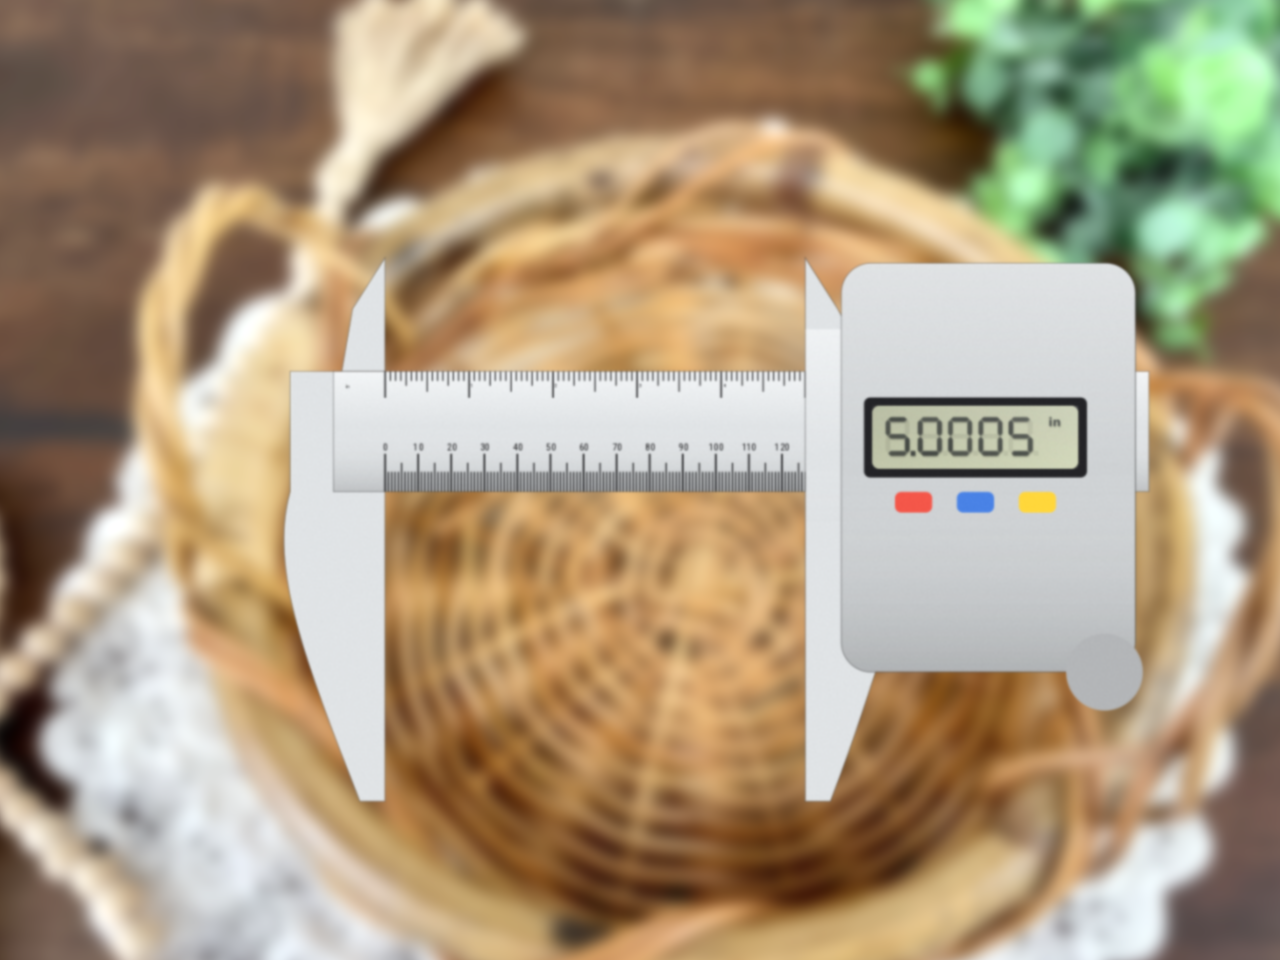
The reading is 5.0005in
